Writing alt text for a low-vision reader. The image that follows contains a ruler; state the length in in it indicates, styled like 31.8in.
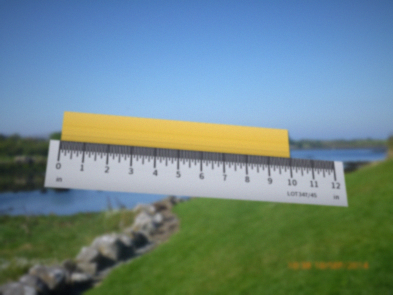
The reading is 10in
